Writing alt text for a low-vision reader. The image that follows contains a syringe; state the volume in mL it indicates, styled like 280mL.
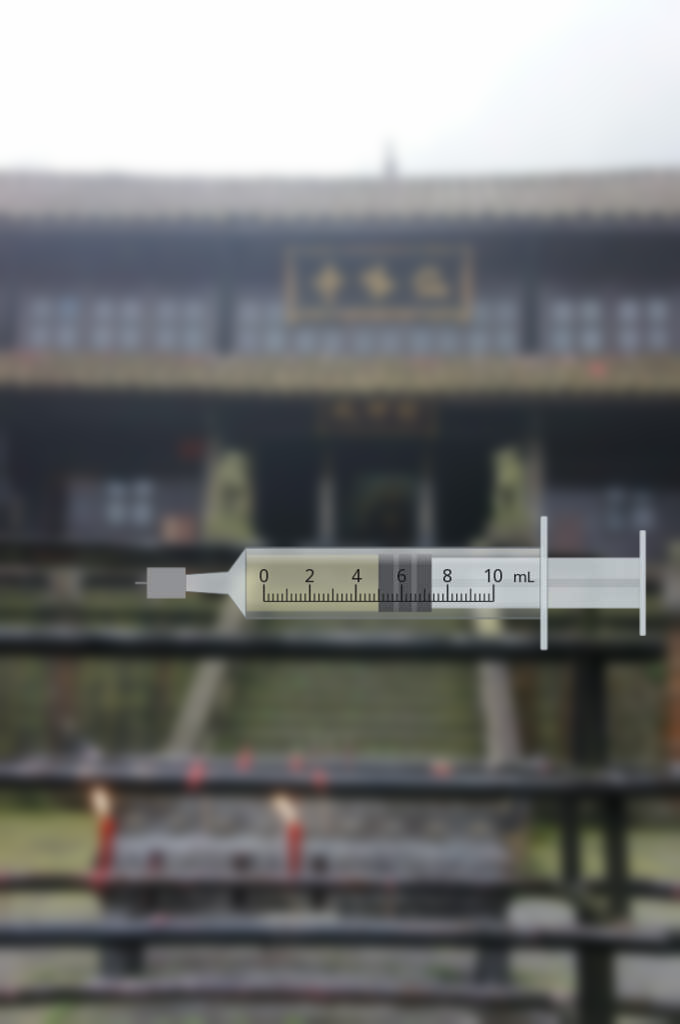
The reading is 5mL
